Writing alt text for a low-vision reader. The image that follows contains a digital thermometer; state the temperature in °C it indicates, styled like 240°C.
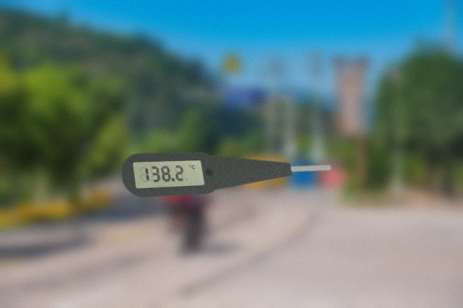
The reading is 138.2°C
